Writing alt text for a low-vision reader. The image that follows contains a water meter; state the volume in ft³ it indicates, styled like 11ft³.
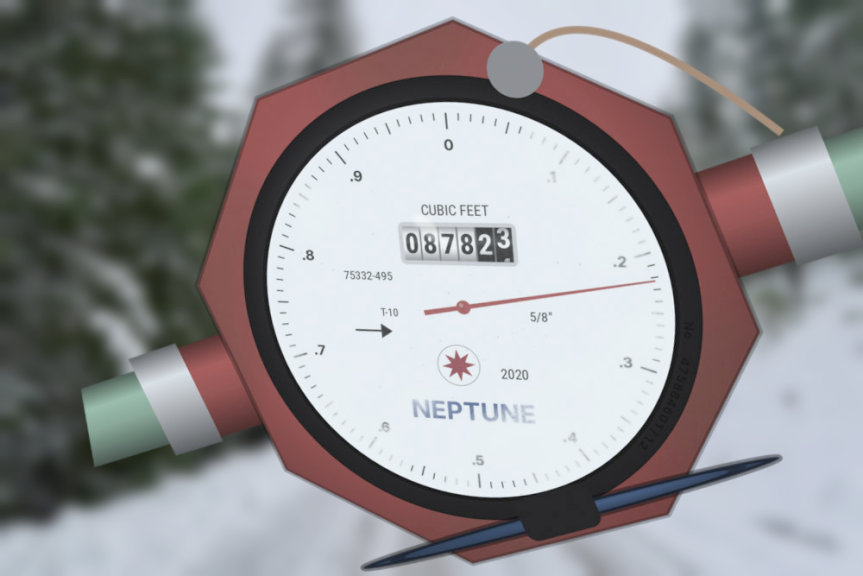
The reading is 87823.22ft³
